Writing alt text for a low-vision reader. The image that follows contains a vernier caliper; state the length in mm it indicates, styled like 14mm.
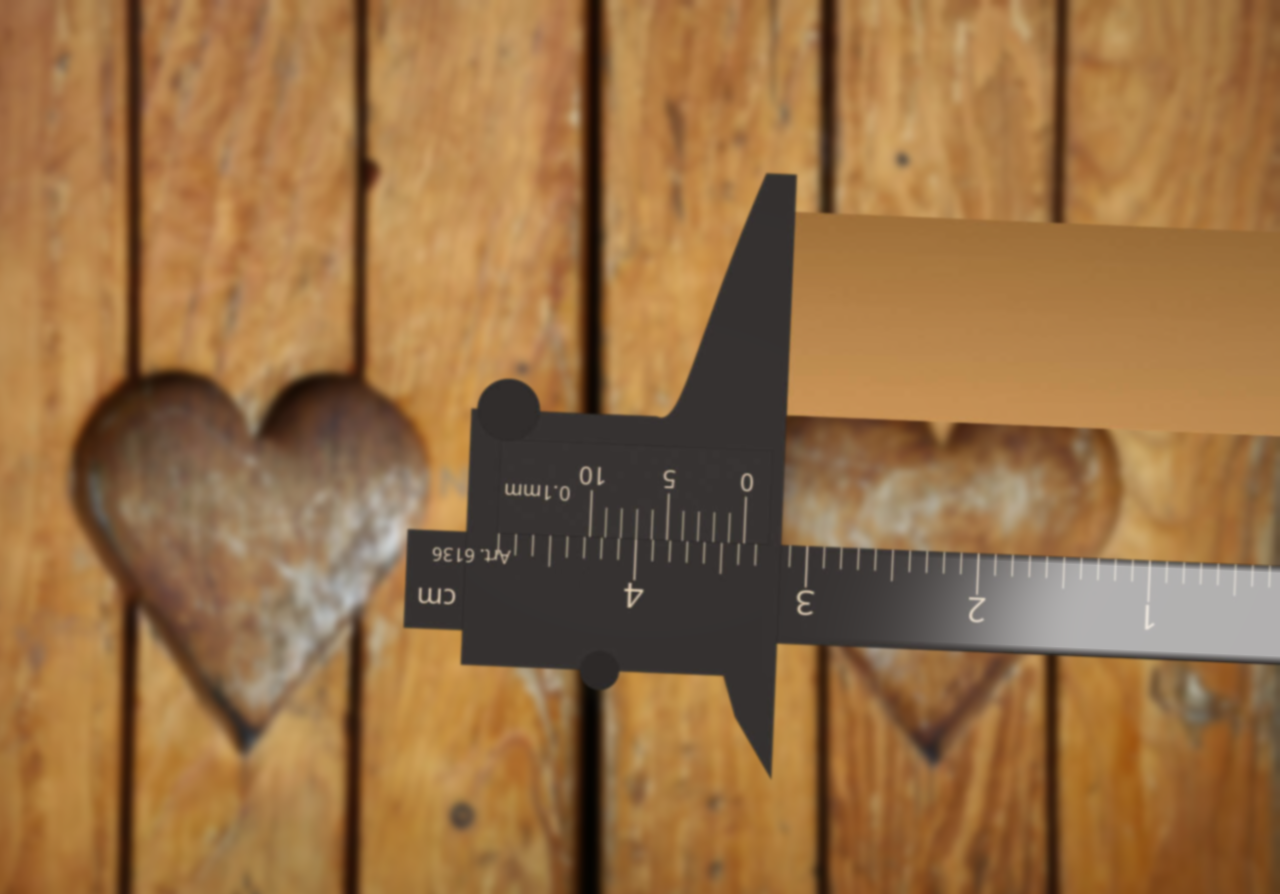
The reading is 33.7mm
